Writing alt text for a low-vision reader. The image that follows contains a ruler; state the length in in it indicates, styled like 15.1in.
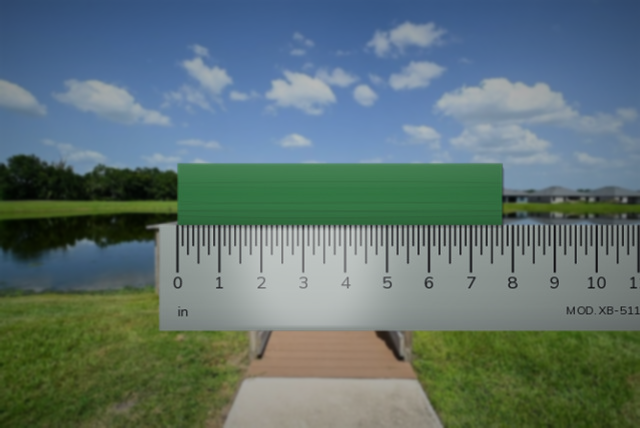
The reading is 7.75in
